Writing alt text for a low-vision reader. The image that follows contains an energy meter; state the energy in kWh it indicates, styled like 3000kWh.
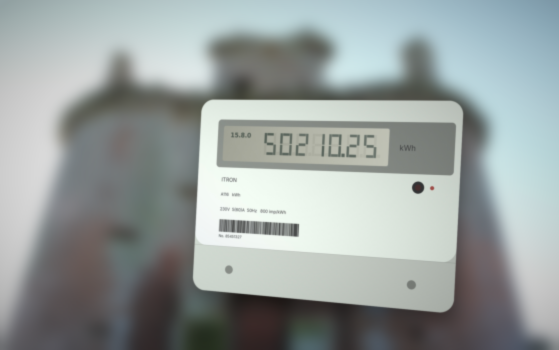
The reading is 50210.25kWh
